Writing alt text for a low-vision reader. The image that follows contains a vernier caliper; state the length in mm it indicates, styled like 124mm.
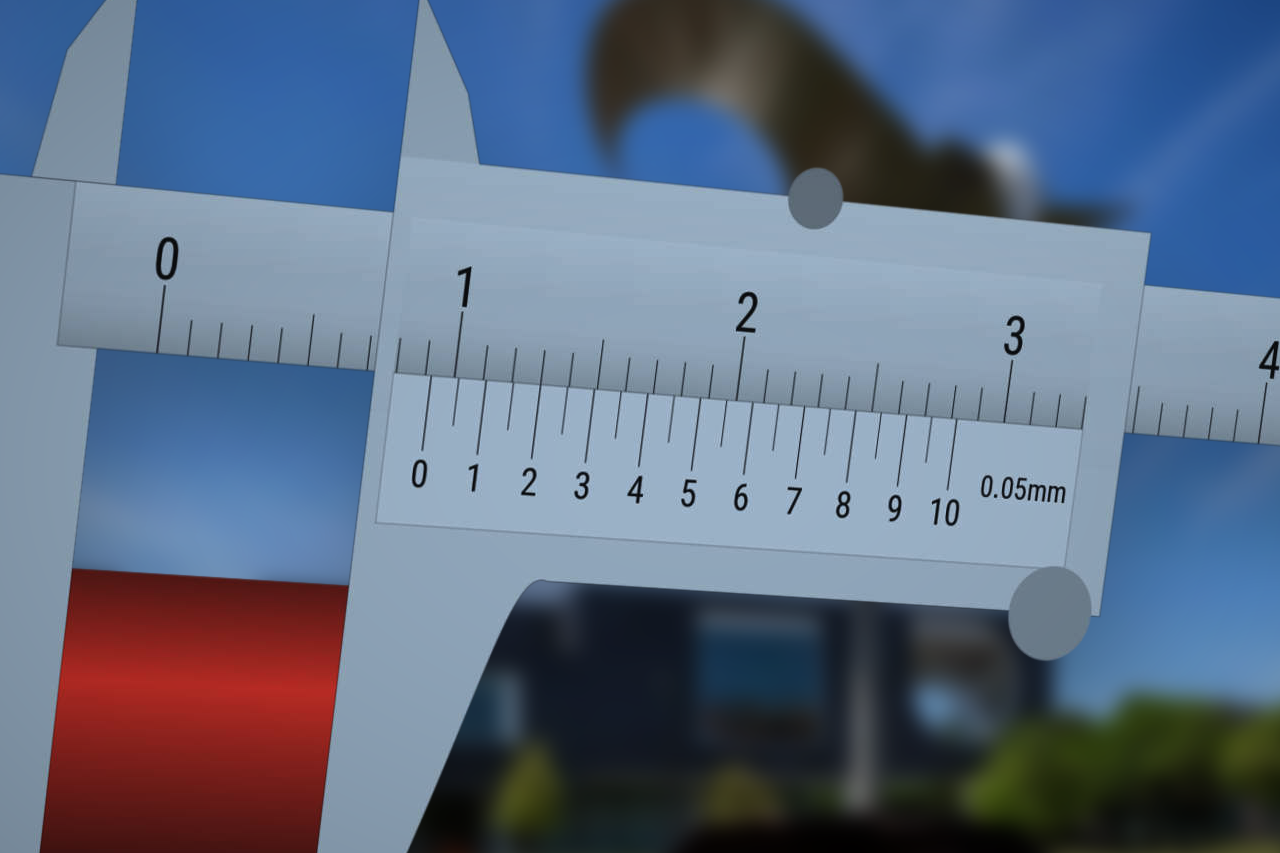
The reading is 9.20mm
